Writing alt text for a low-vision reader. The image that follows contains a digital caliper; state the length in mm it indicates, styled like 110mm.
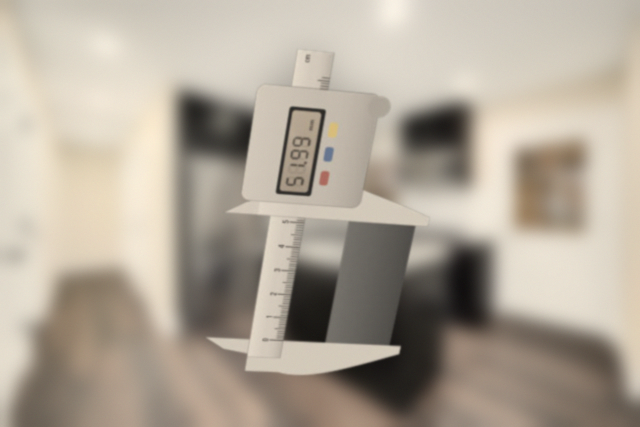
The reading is 51.99mm
